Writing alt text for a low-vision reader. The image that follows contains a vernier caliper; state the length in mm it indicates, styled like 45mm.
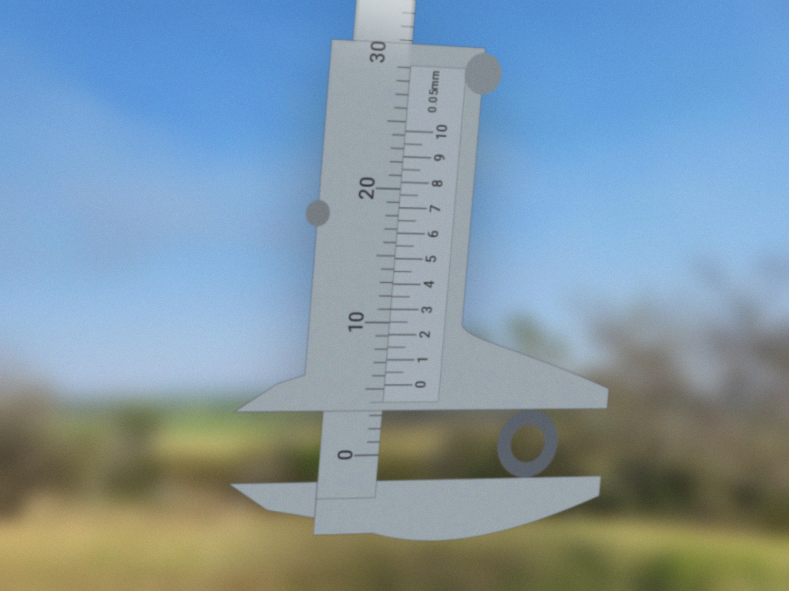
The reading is 5.3mm
